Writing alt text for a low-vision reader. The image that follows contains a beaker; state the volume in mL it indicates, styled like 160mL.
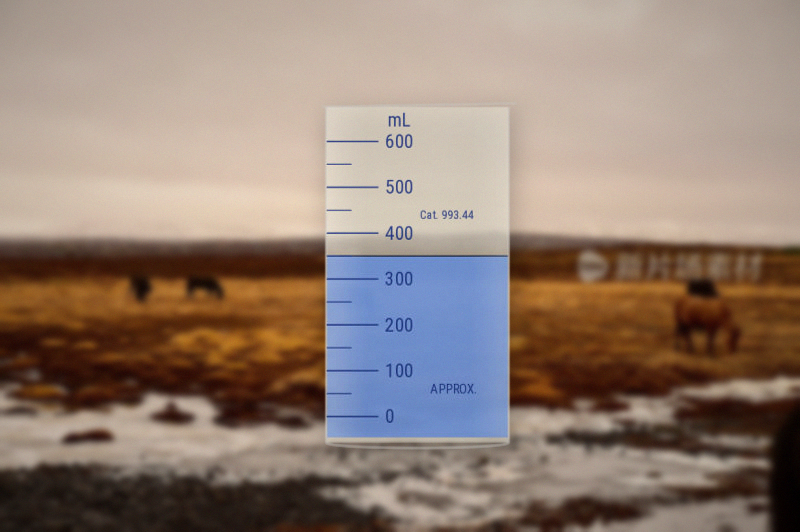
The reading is 350mL
